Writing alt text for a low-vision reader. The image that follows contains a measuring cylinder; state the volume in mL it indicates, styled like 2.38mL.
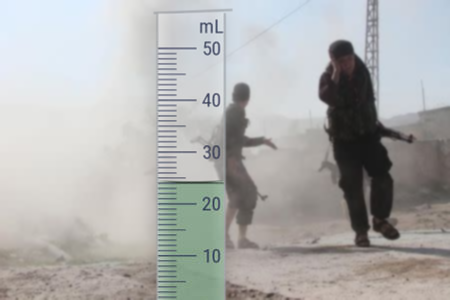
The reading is 24mL
